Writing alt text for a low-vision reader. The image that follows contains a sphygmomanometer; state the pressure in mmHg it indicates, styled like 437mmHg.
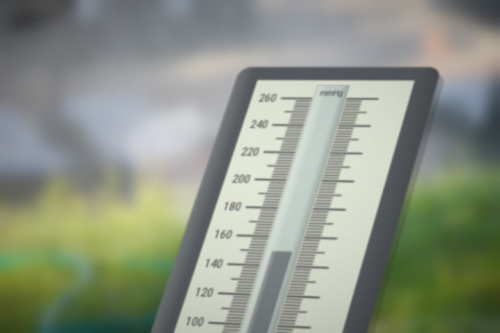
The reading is 150mmHg
